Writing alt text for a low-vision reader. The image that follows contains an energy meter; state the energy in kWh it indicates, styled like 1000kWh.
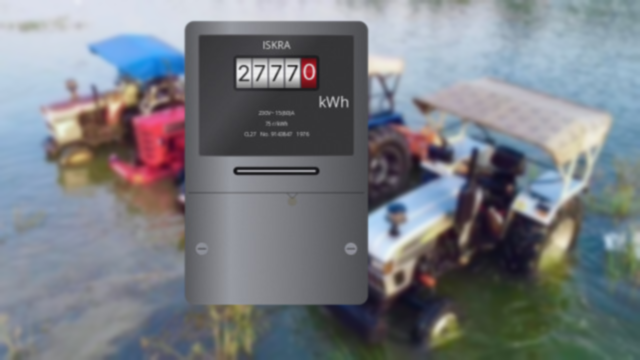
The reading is 2777.0kWh
